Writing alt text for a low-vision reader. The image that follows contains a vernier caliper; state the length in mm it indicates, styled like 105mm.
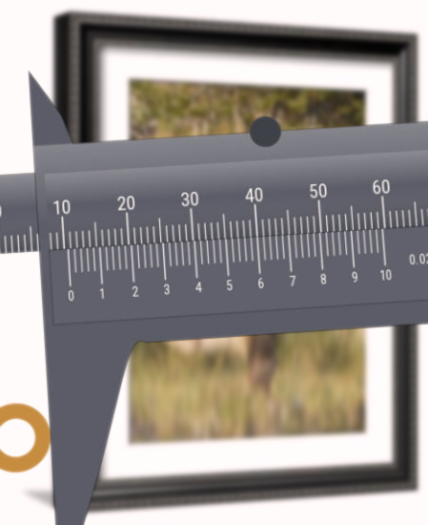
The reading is 10.6mm
